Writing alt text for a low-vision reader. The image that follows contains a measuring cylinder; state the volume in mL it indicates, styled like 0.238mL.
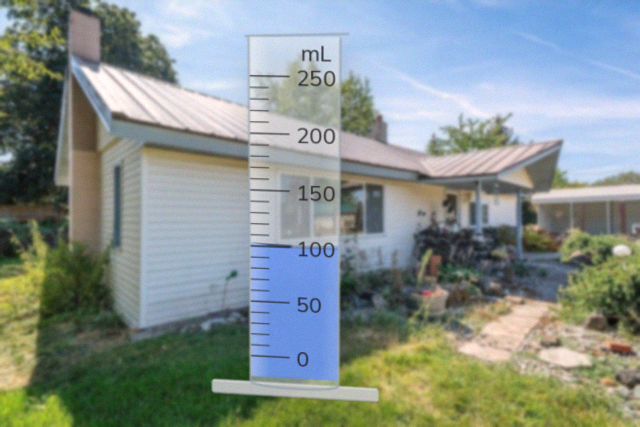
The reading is 100mL
